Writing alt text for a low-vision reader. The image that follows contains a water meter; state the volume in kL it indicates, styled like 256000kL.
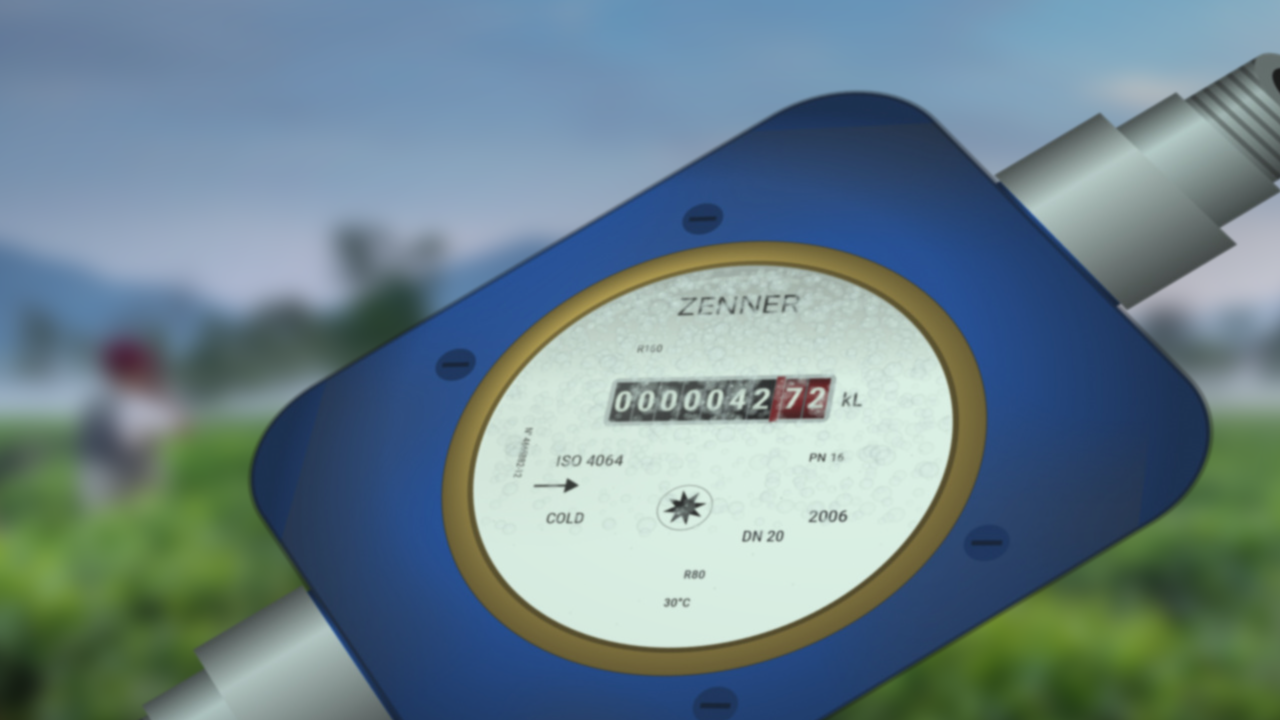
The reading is 42.72kL
